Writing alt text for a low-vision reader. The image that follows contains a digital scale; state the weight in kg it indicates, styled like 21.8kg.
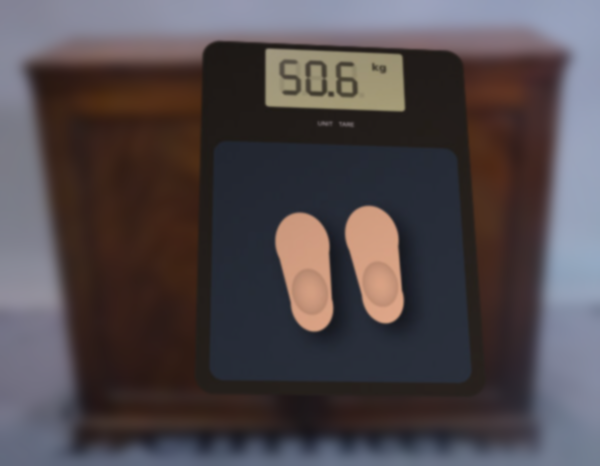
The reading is 50.6kg
